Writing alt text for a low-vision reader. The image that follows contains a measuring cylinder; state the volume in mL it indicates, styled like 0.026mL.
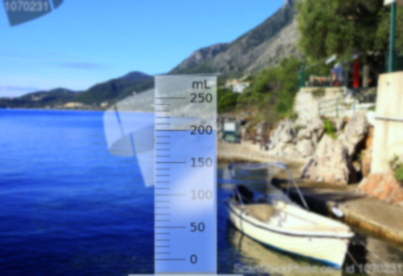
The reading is 200mL
